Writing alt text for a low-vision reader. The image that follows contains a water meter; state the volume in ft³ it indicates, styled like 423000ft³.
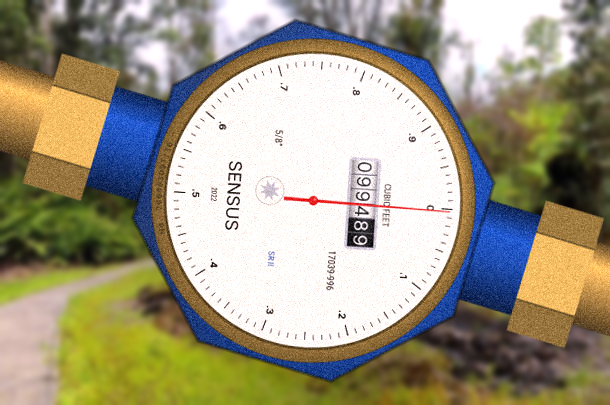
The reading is 99489.00ft³
